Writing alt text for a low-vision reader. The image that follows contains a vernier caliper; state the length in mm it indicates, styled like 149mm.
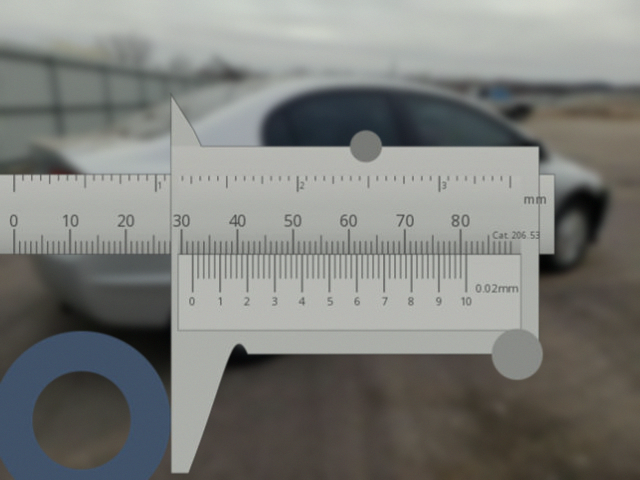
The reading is 32.0mm
